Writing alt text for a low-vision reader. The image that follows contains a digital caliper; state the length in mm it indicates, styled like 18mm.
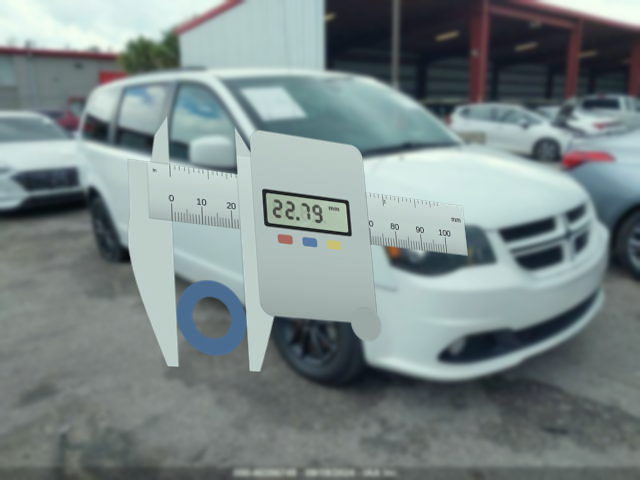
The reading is 22.79mm
